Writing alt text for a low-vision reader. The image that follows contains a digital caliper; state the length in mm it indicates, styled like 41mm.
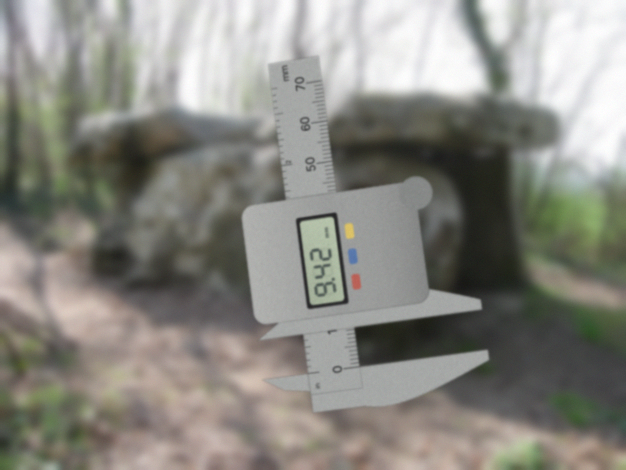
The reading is 9.42mm
